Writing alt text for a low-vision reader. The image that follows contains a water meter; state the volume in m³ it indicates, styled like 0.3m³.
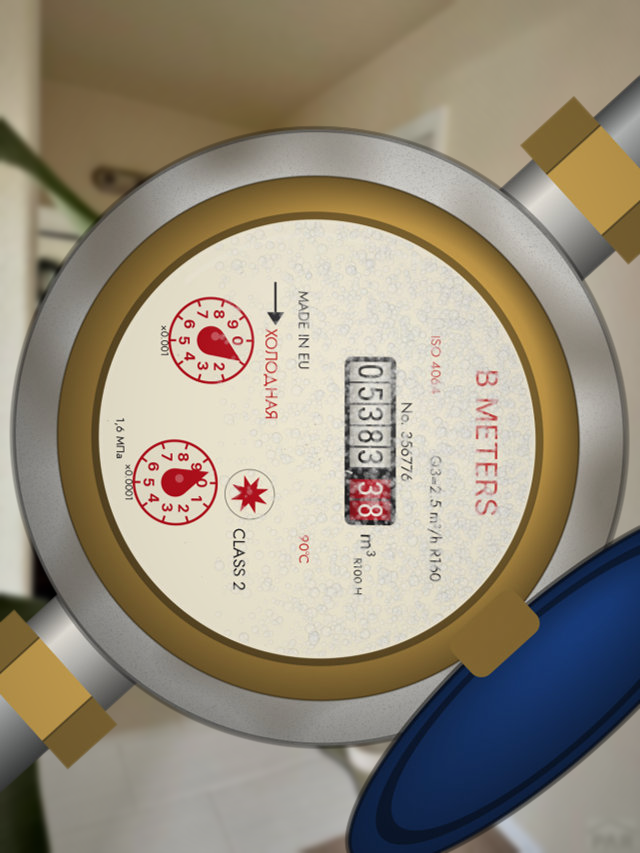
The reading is 5383.3809m³
